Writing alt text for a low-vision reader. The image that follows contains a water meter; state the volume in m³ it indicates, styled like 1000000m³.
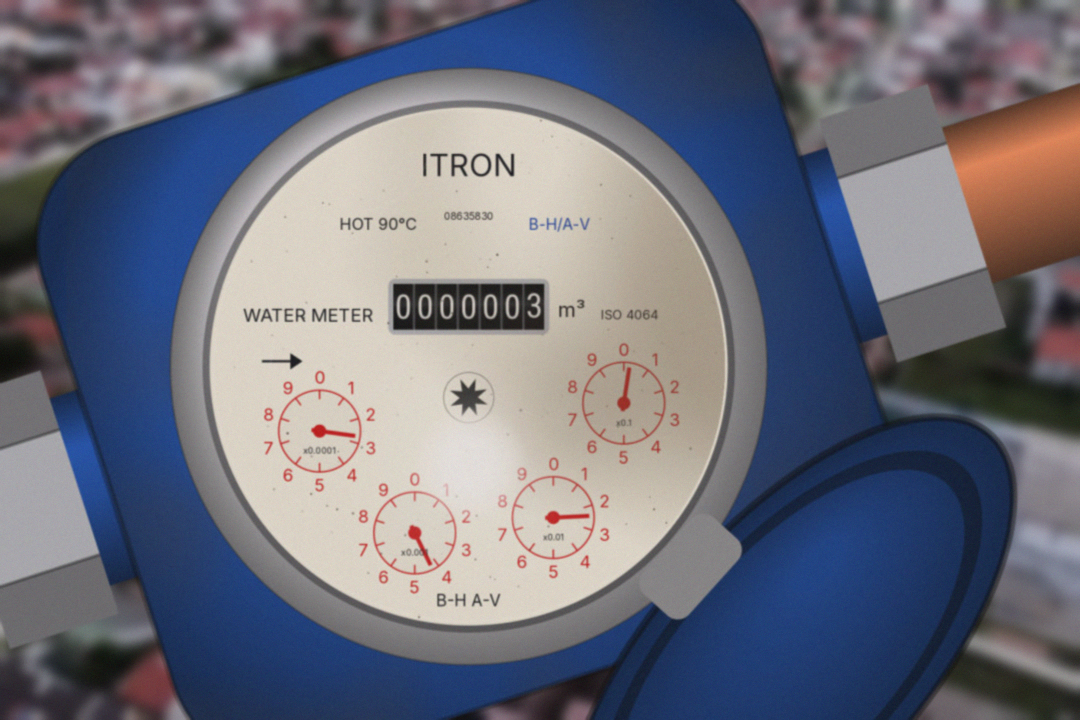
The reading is 3.0242m³
